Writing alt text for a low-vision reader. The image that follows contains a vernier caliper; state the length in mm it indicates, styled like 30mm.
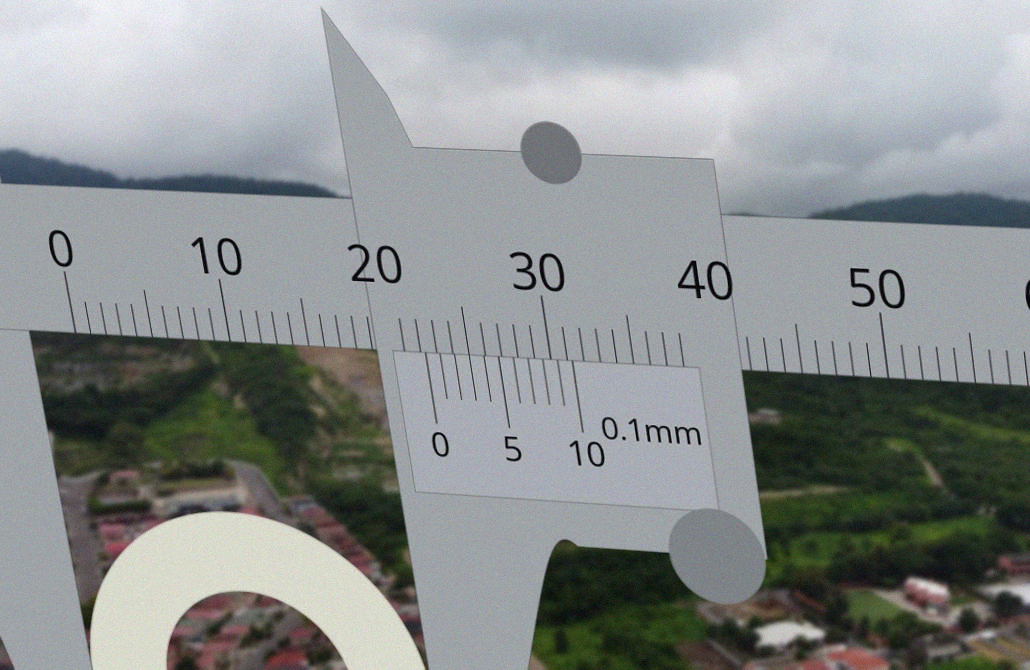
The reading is 22.3mm
